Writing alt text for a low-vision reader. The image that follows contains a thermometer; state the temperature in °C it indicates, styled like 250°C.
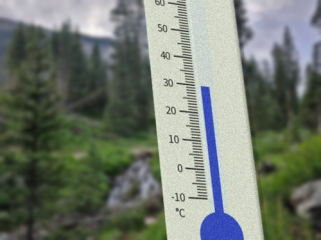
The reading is 30°C
